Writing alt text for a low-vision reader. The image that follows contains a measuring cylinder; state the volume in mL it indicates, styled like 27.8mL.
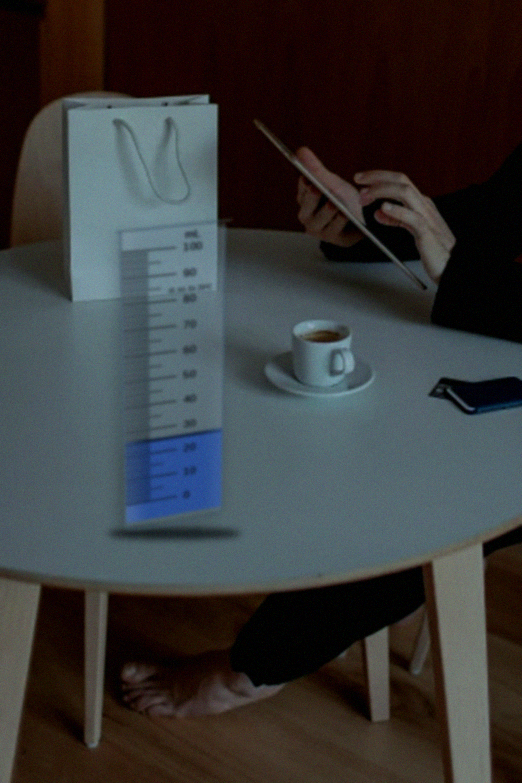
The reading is 25mL
